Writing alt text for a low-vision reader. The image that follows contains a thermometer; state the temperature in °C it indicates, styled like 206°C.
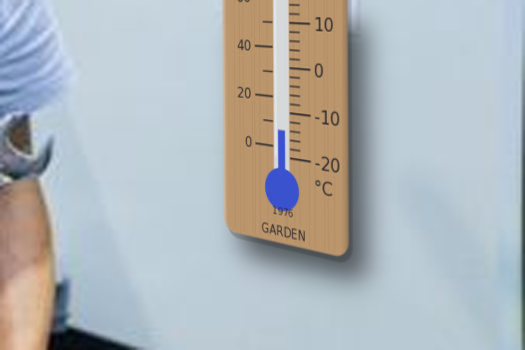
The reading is -14°C
